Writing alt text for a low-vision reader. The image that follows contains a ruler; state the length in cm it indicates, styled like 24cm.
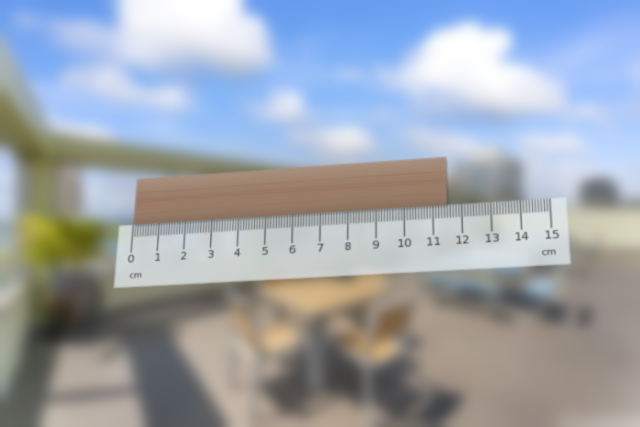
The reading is 11.5cm
